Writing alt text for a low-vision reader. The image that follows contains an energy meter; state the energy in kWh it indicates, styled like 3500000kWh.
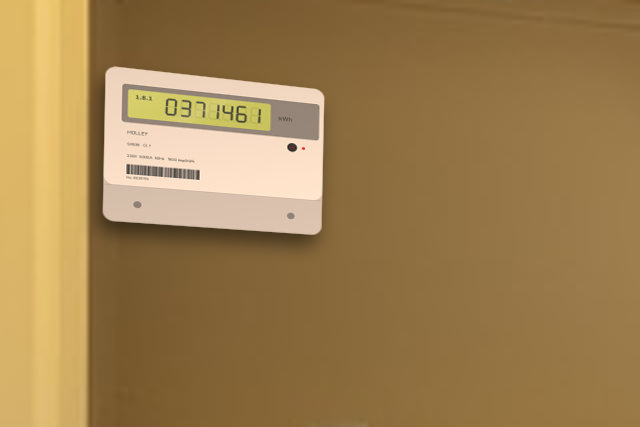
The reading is 371461kWh
